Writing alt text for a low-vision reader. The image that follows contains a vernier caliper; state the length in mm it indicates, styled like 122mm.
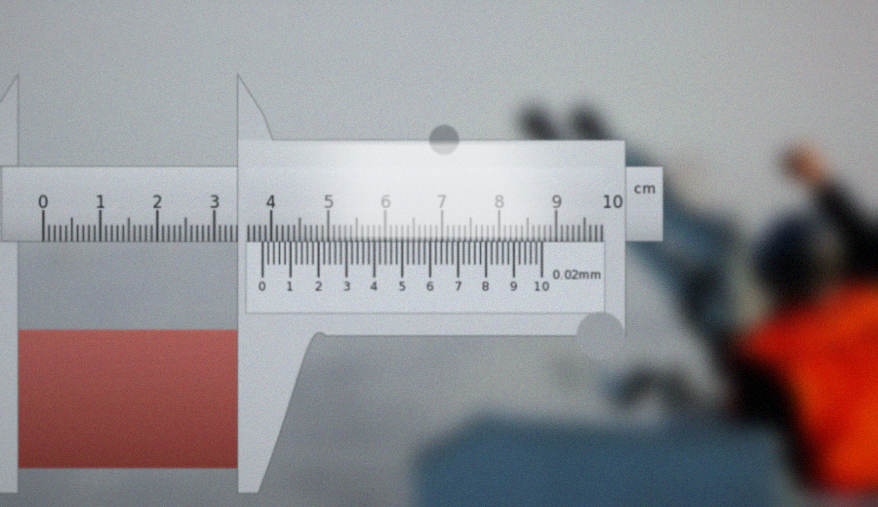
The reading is 38.5mm
